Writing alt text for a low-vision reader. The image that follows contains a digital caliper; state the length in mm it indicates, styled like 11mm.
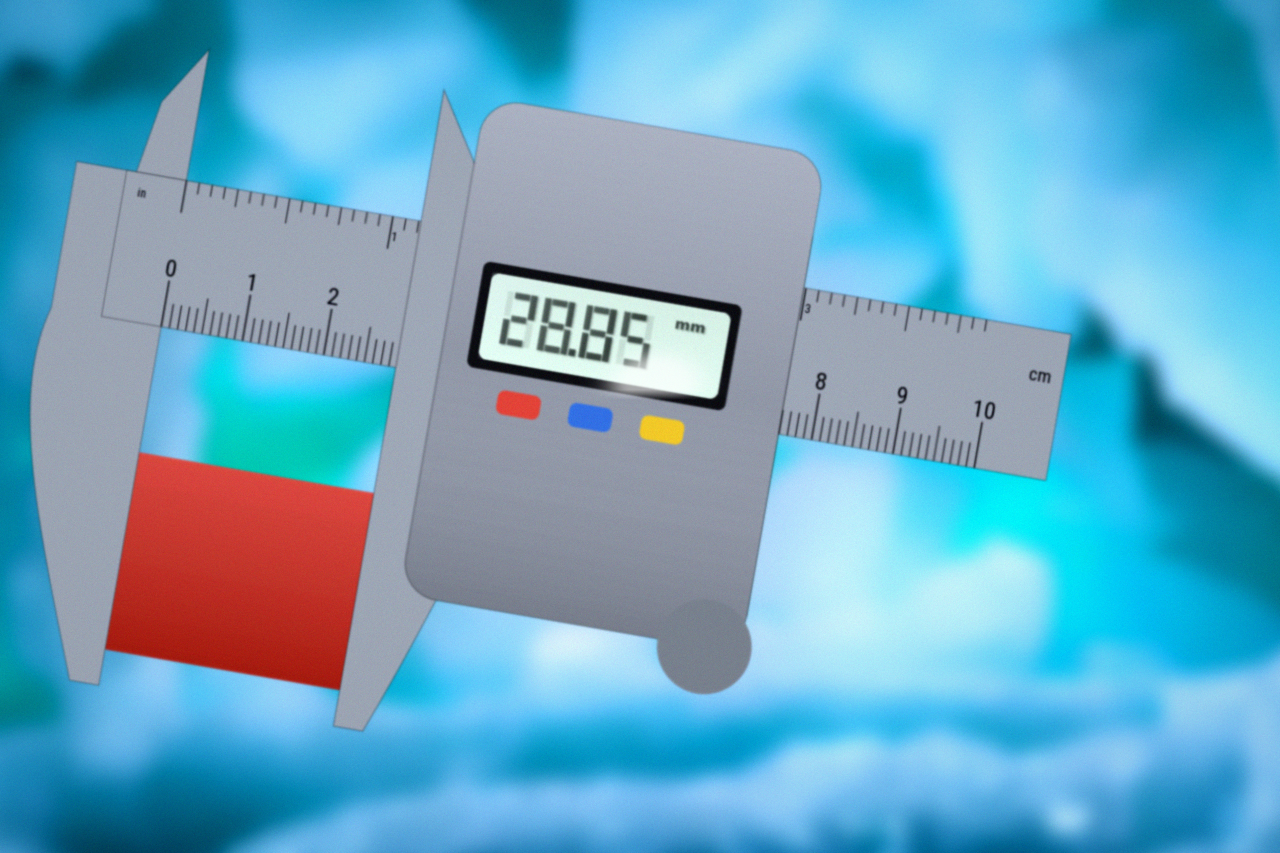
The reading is 28.85mm
